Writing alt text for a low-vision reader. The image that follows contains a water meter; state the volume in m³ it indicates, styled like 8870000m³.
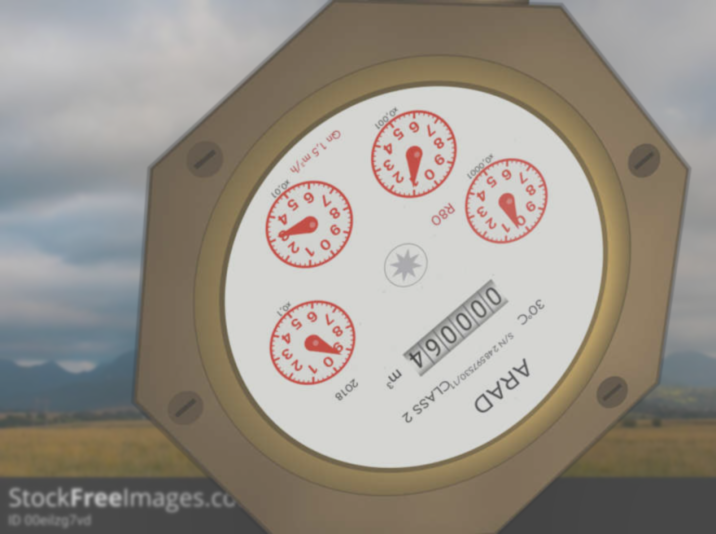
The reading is 63.9310m³
